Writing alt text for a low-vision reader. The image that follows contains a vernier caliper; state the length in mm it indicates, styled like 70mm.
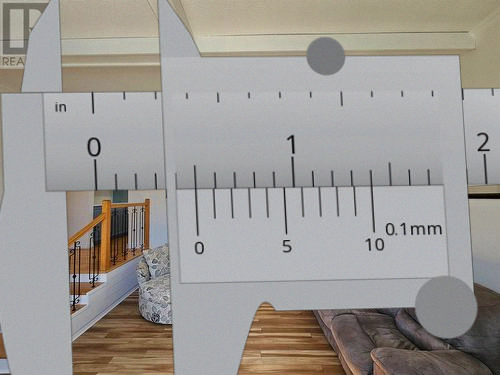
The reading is 5.0mm
